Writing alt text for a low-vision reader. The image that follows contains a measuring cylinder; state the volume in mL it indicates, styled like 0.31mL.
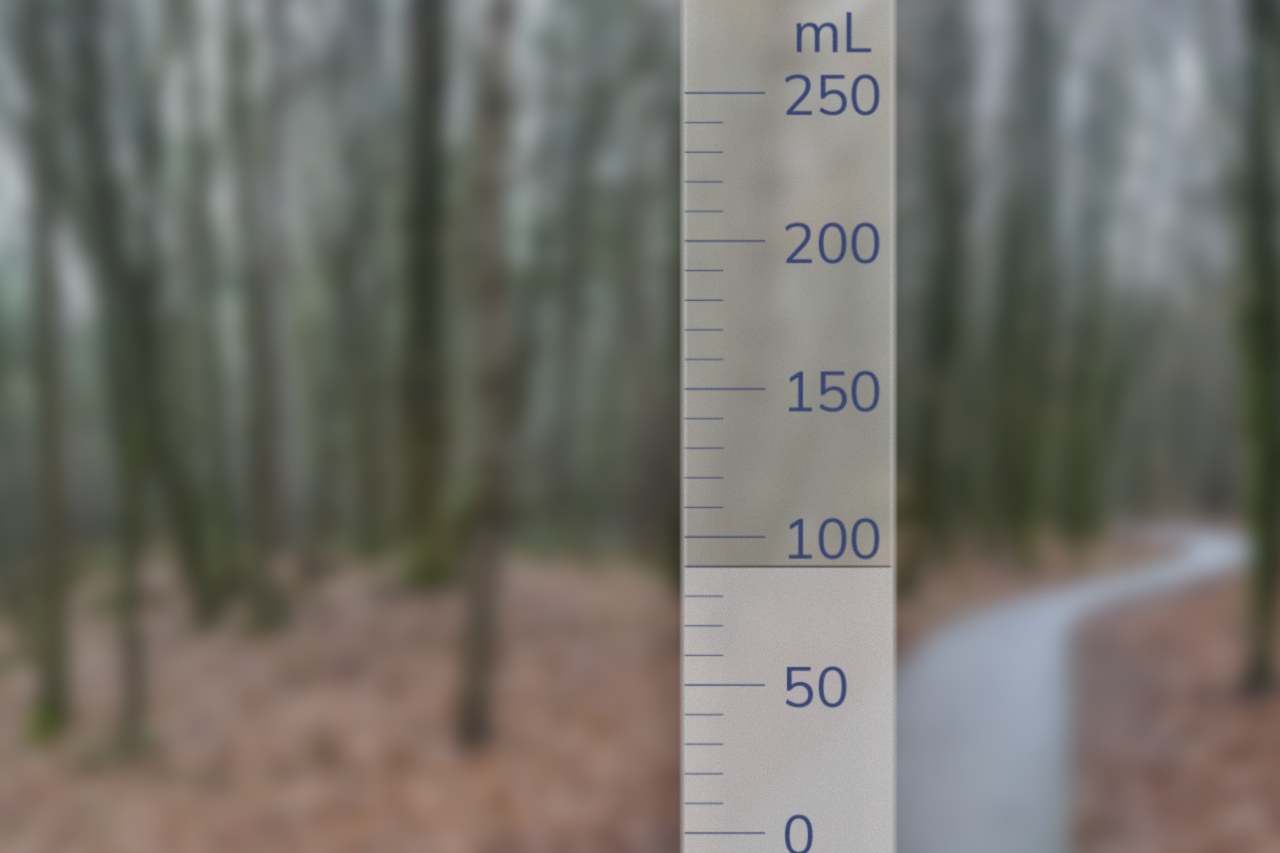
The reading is 90mL
